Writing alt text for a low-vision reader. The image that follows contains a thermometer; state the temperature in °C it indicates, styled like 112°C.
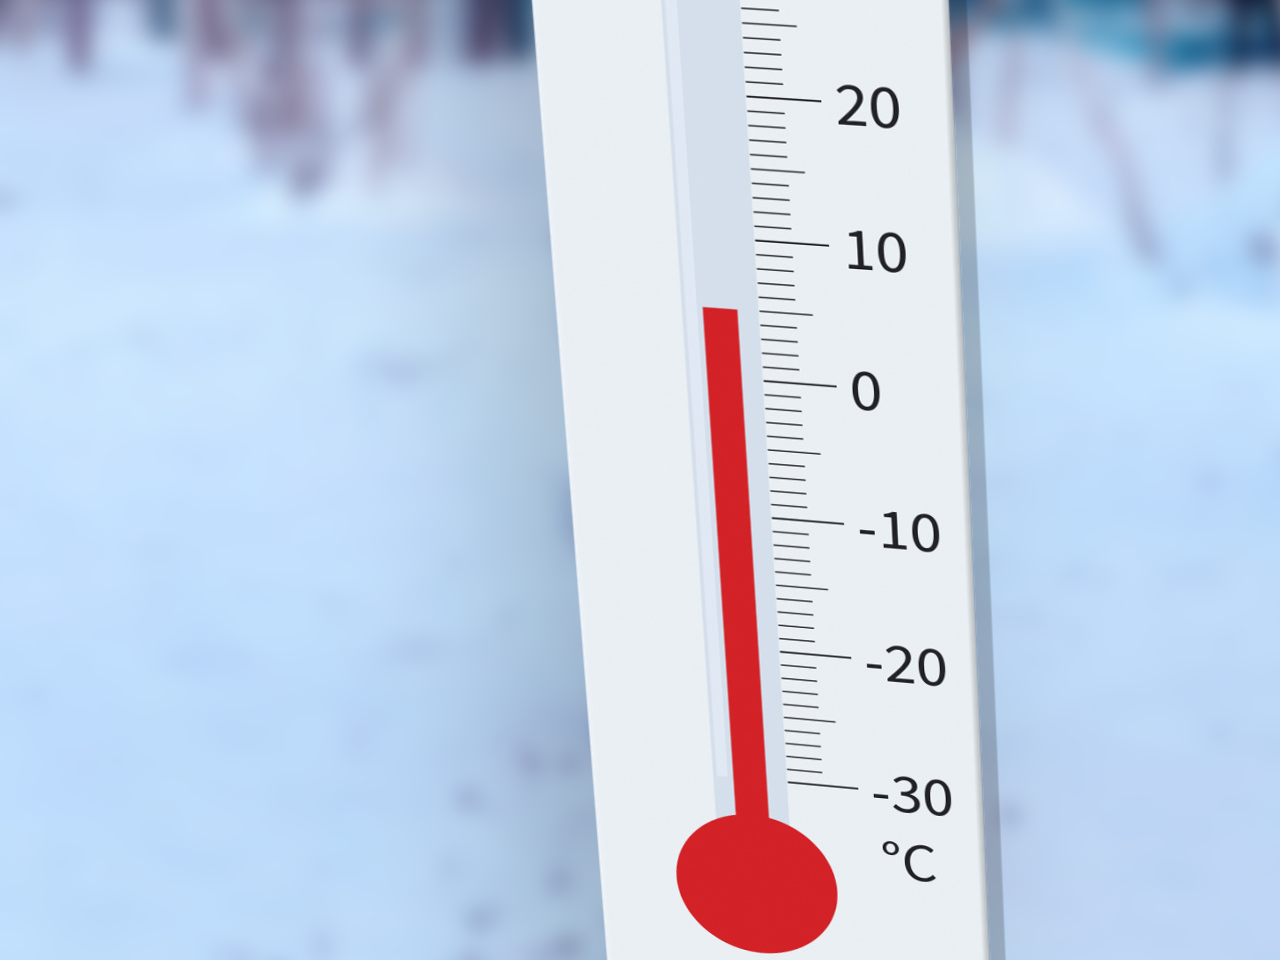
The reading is 5°C
